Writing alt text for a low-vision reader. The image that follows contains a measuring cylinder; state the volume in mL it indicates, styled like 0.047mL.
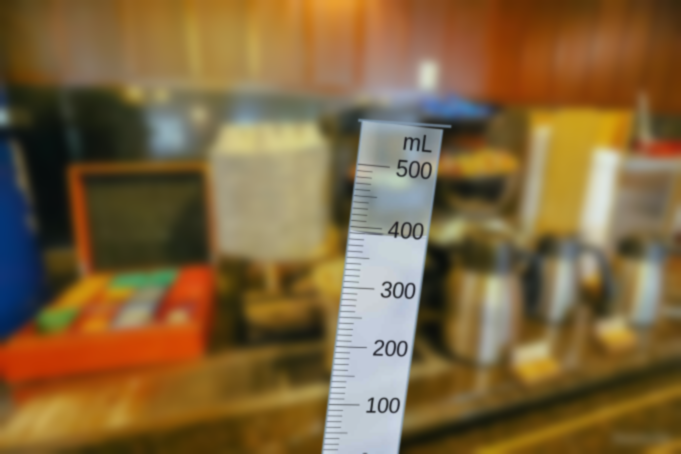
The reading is 390mL
